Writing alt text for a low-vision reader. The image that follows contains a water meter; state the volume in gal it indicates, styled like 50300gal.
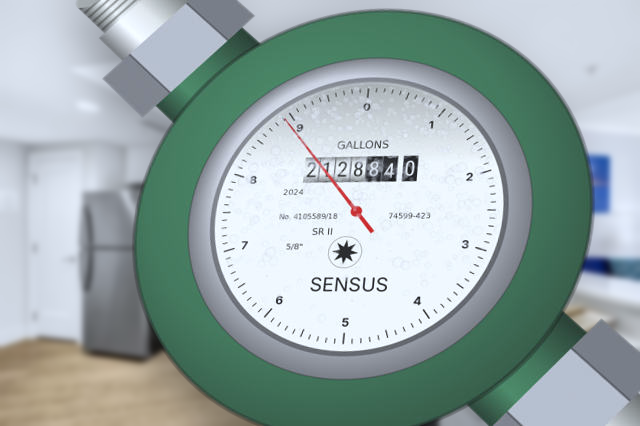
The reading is 2128838.9gal
